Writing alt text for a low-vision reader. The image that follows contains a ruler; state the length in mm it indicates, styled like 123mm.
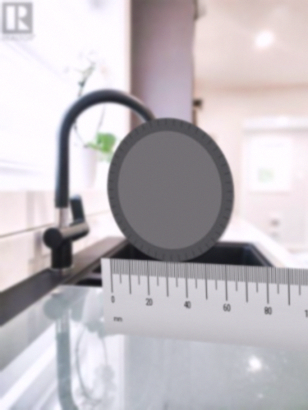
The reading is 65mm
